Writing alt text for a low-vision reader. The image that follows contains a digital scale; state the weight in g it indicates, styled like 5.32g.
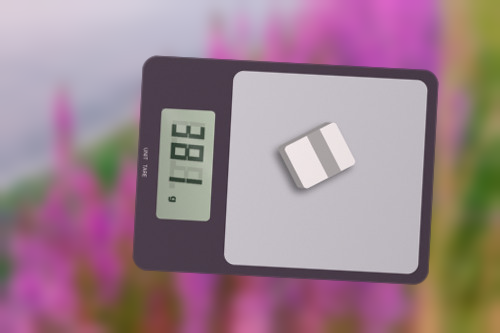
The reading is 381g
